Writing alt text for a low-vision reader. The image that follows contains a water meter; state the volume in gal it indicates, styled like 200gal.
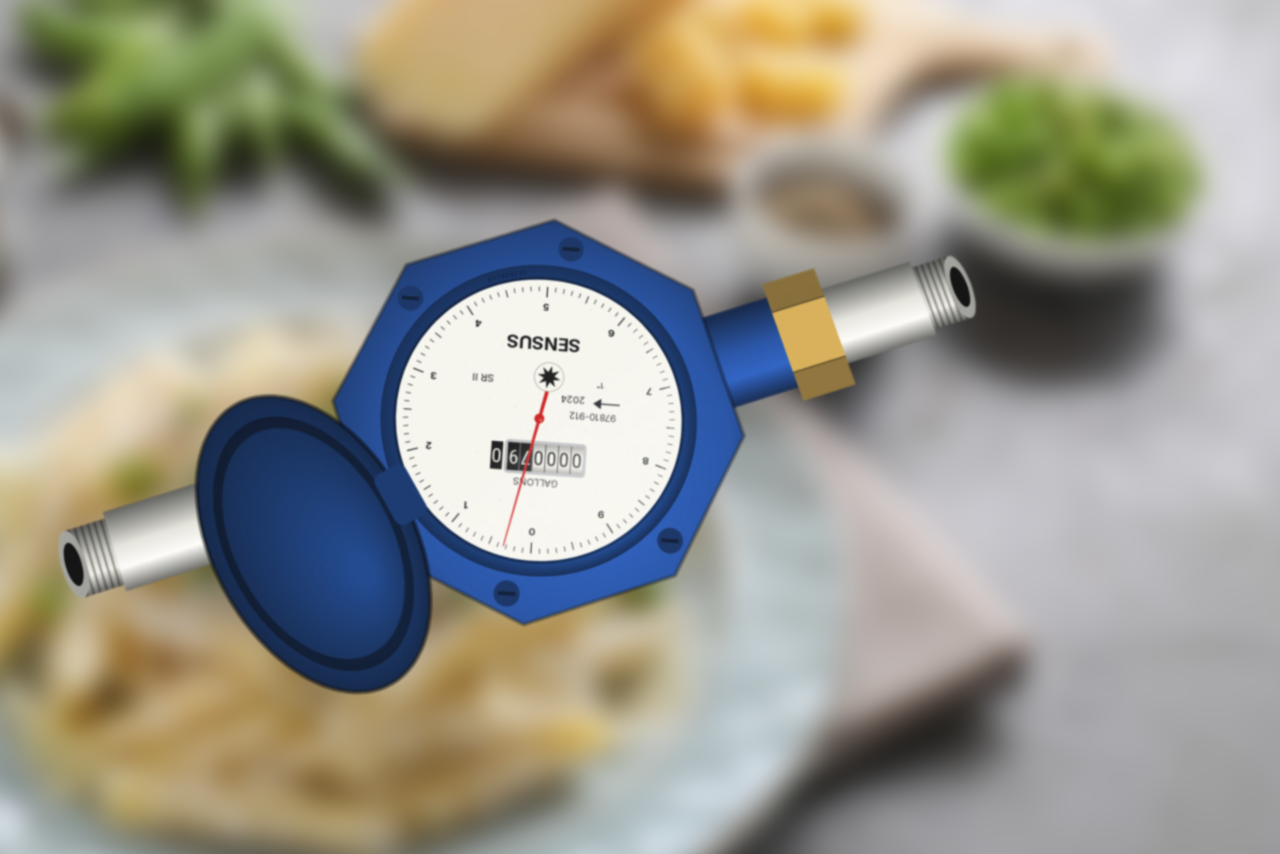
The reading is 790.3gal
